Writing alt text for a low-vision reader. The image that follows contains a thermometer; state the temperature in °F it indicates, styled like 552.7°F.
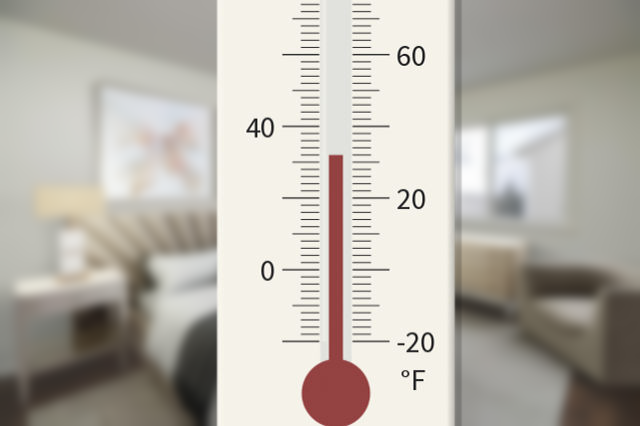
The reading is 32°F
